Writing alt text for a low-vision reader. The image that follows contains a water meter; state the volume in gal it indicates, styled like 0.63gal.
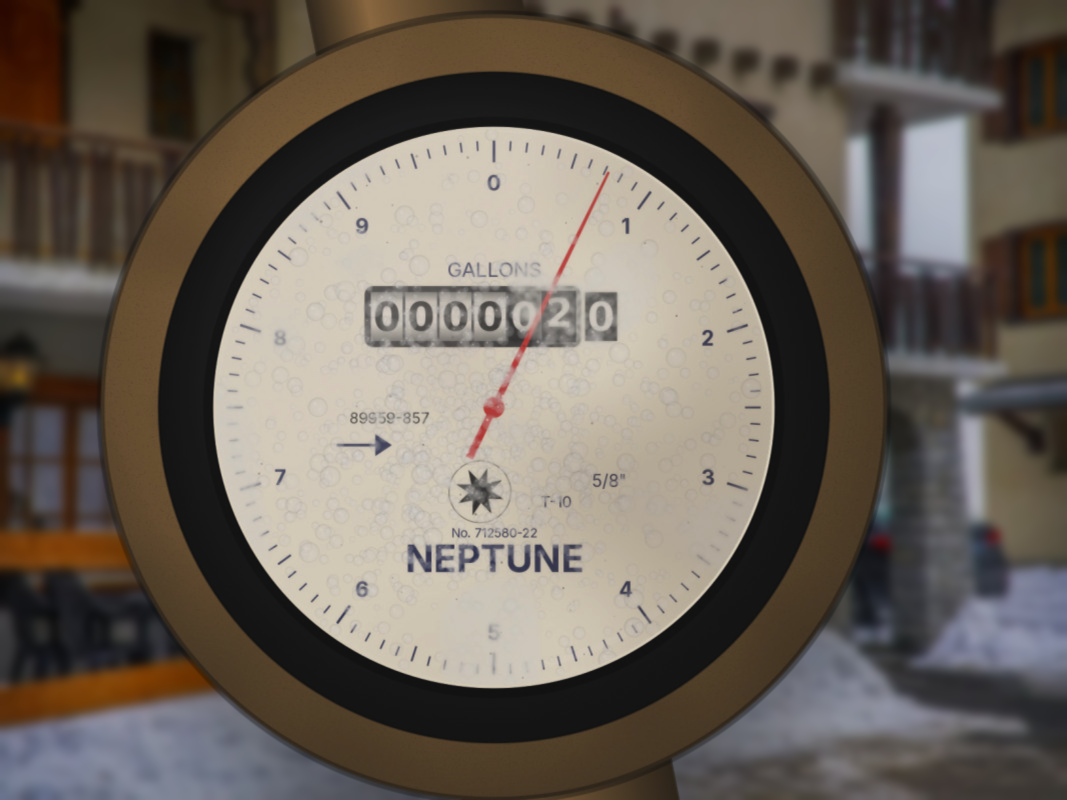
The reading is 20.7gal
